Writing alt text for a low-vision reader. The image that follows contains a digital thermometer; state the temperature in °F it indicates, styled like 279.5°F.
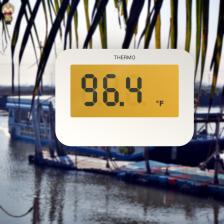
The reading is 96.4°F
